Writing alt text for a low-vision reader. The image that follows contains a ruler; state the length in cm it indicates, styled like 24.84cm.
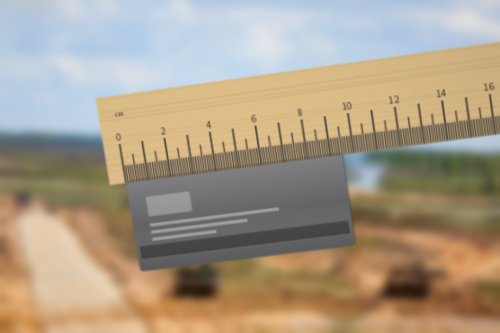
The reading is 9.5cm
